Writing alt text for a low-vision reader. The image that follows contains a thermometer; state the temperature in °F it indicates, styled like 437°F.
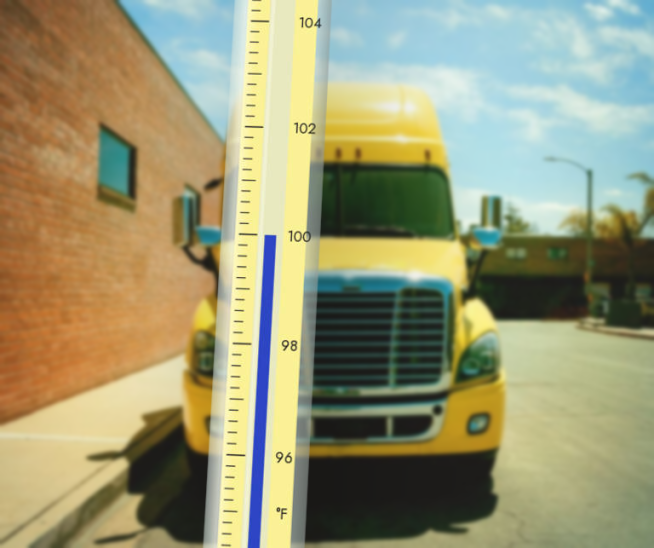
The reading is 100°F
